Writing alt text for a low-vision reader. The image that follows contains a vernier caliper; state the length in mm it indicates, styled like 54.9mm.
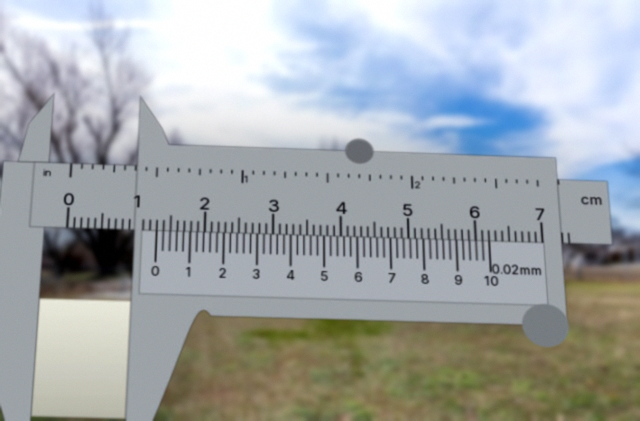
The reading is 13.0mm
